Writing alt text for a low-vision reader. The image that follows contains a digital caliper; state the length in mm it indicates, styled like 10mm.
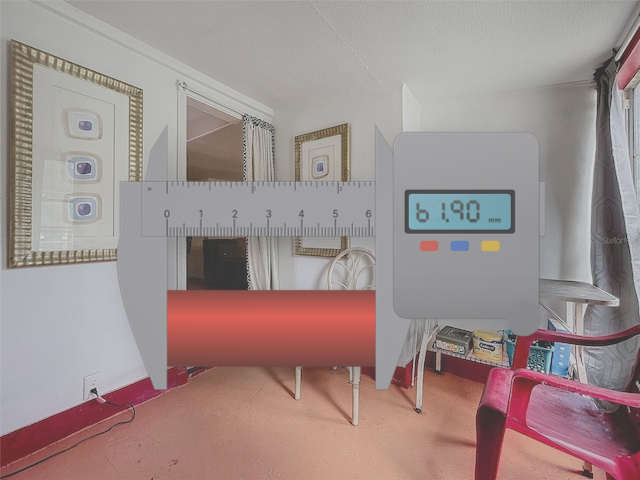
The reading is 61.90mm
